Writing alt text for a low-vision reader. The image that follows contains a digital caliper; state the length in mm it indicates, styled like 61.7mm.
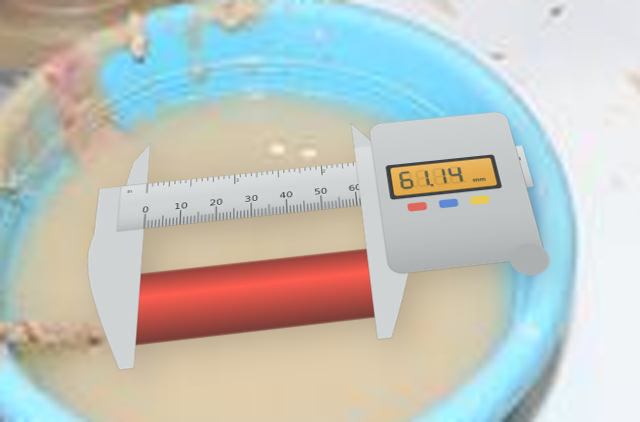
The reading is 61.14mm
